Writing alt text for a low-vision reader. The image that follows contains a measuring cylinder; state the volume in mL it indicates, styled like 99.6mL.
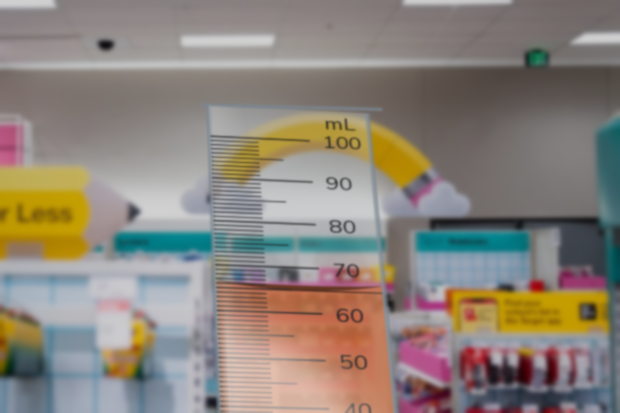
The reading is 65mL
